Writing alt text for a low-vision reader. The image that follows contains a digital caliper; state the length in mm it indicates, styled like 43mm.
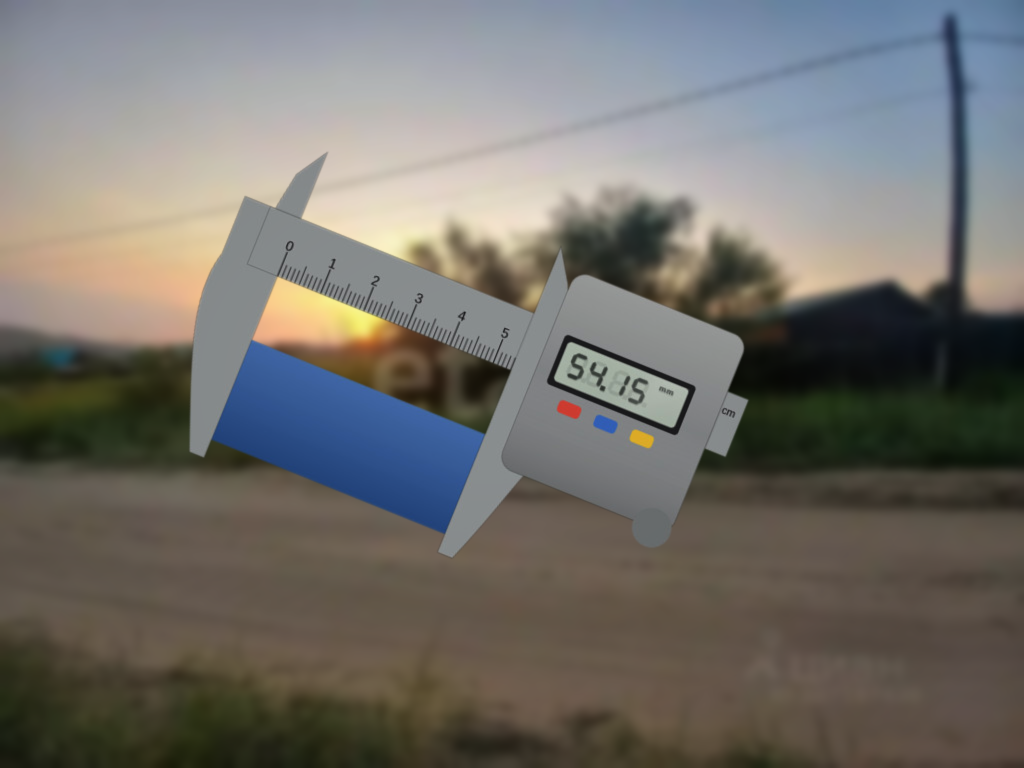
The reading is 54.15mm
